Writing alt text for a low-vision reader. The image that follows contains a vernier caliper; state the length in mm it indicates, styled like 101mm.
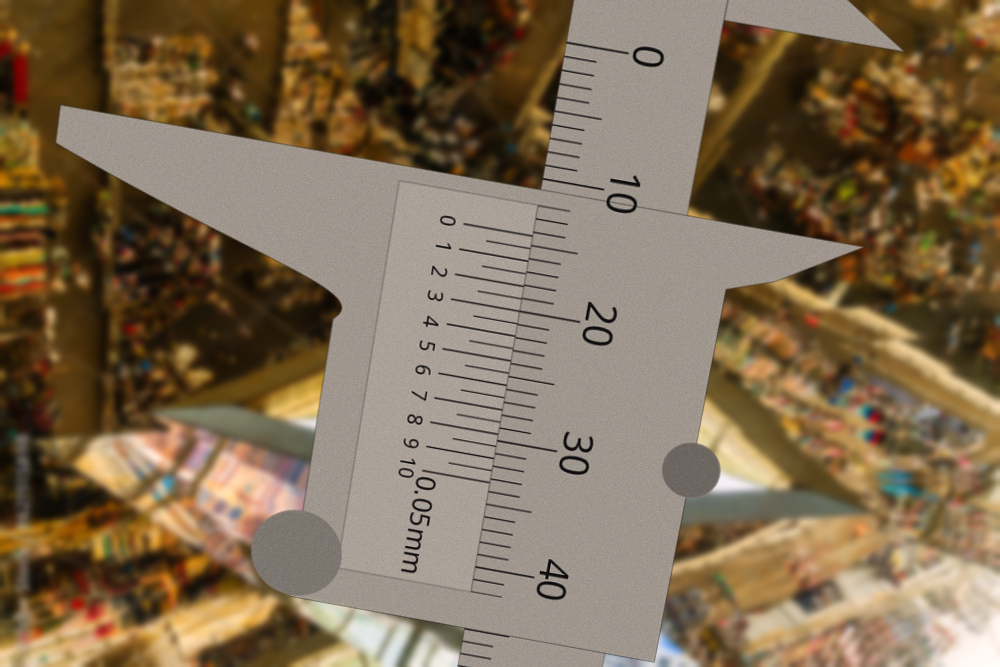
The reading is 14.3mm
